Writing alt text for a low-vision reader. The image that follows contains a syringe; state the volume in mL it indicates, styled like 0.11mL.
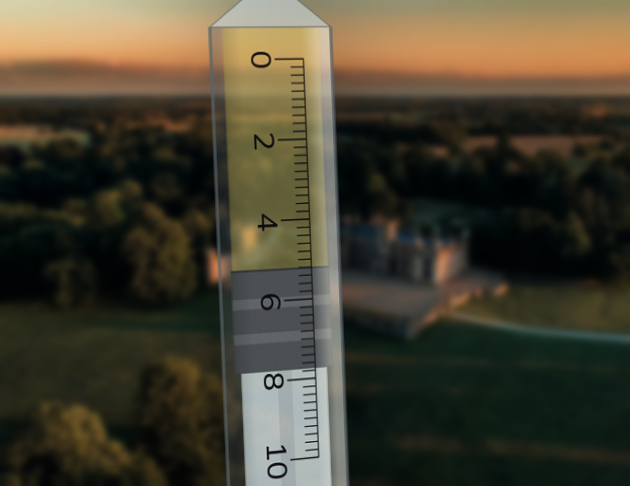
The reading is 5.2mL
